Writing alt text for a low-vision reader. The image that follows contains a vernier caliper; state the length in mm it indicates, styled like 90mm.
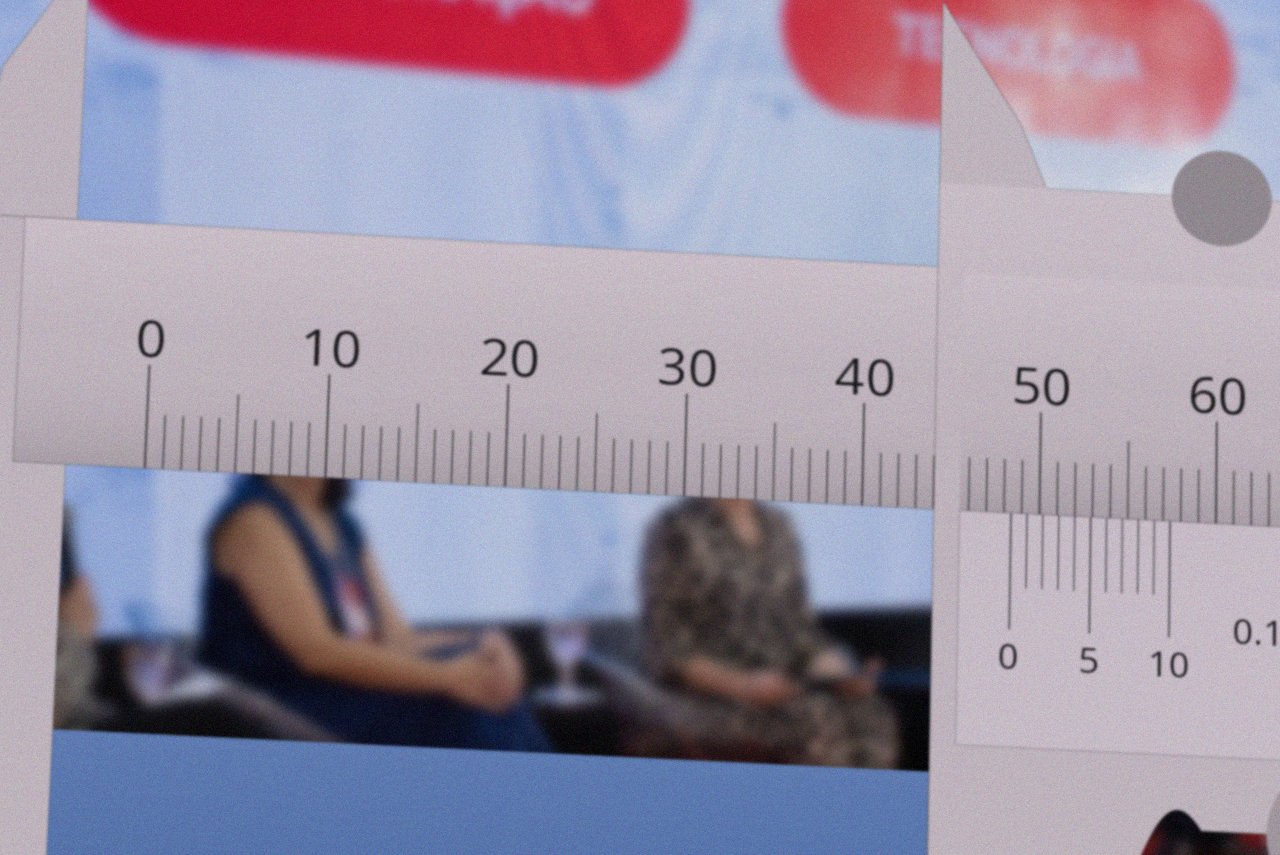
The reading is 48.4mm
